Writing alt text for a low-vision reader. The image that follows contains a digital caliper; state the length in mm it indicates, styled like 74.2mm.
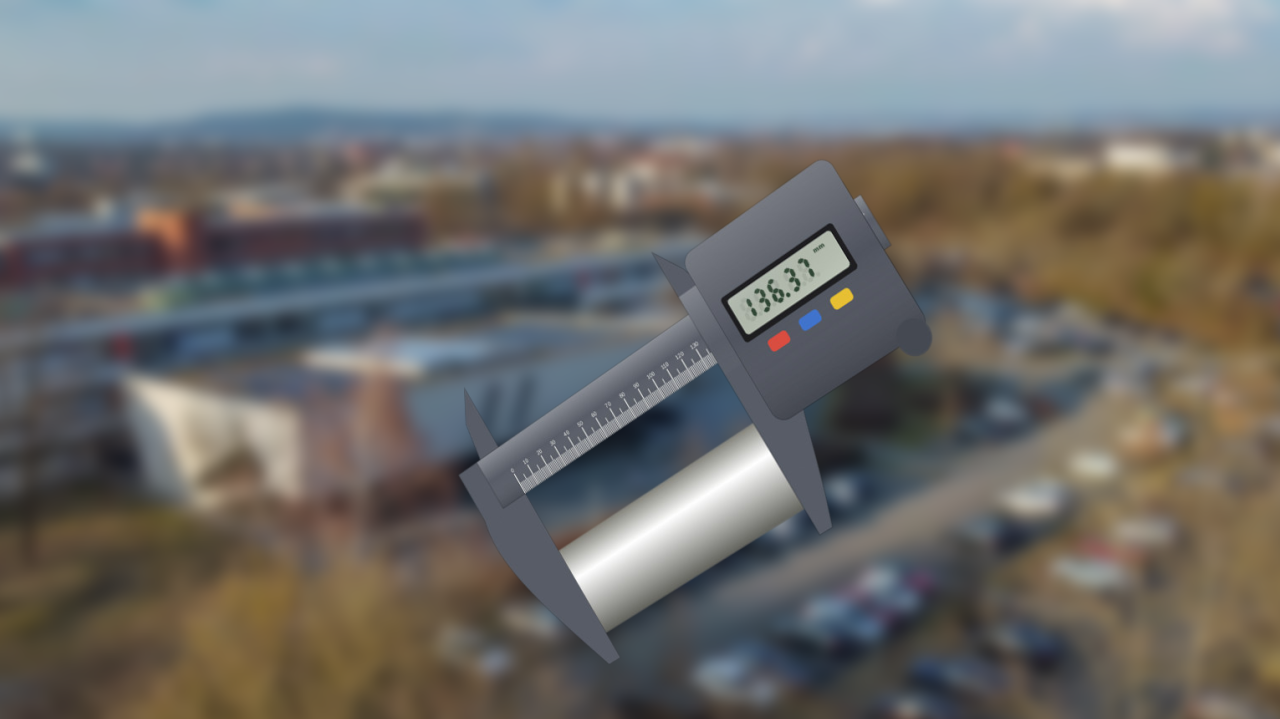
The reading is 136.37mm
